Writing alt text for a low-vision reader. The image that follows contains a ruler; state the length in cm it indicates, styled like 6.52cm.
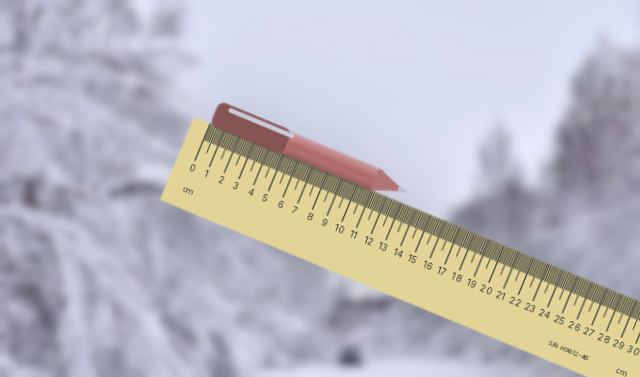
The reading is 13cm
